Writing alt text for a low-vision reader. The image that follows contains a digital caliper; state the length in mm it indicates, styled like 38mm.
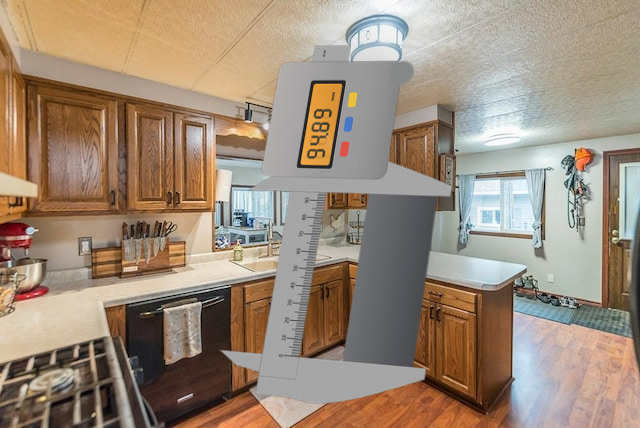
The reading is 94.89mm
